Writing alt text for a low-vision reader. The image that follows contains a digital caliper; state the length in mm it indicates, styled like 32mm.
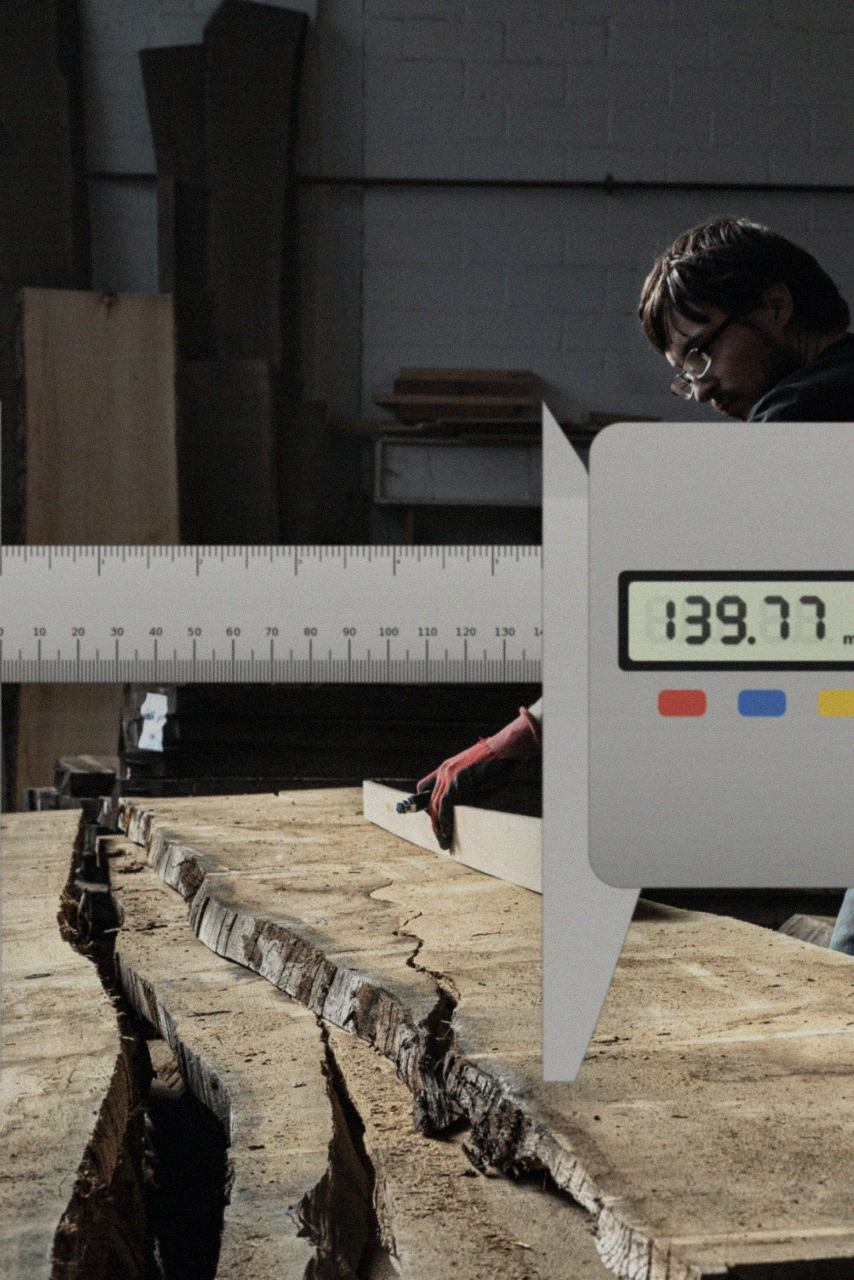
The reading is 139.77mm
